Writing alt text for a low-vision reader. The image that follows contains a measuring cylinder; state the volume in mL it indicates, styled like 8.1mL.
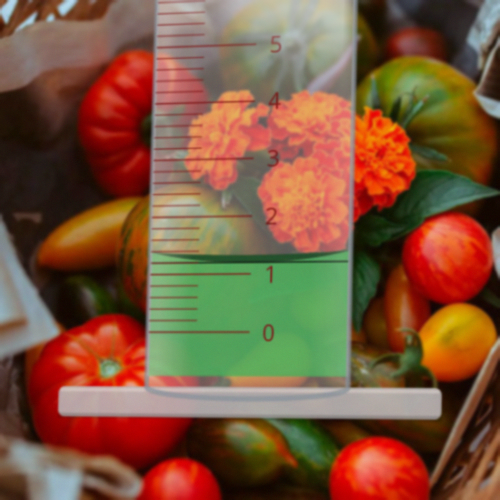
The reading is 1.2mL
